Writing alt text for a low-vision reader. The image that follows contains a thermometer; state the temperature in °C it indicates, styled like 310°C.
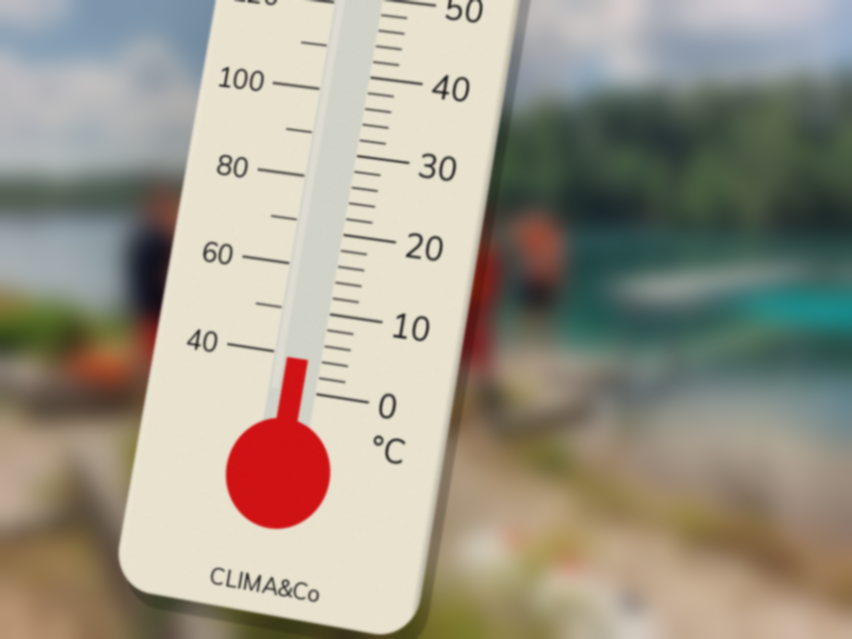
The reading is 4°C
